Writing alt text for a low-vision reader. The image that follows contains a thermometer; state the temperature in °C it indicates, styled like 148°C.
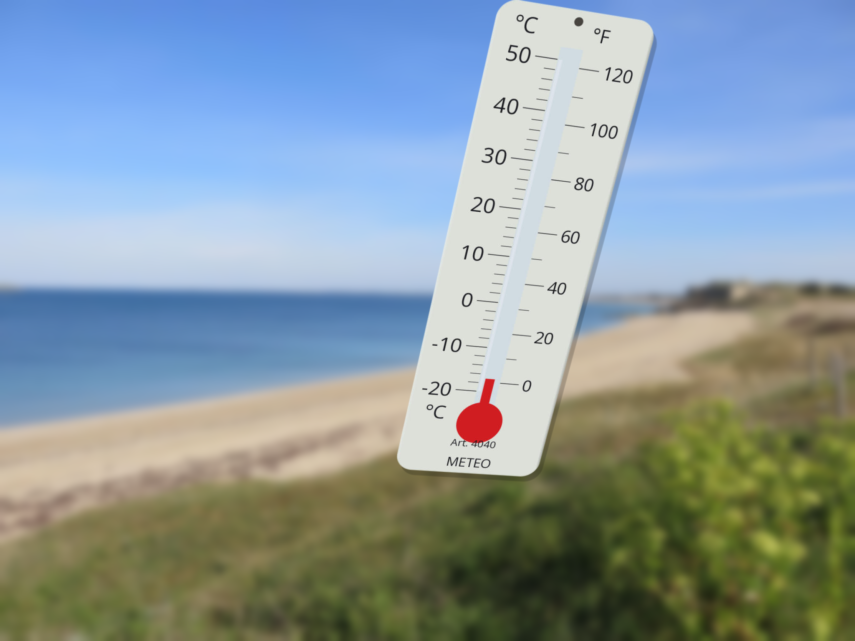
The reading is -17°C
